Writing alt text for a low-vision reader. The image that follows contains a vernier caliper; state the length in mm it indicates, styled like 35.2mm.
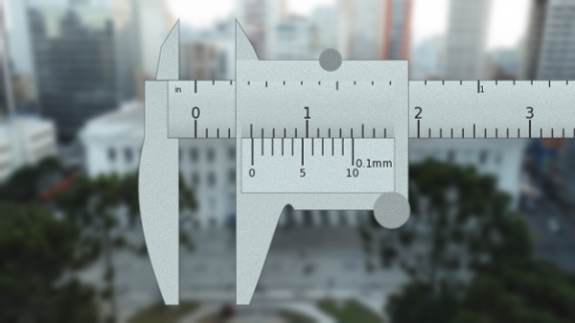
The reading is 5.1mm
